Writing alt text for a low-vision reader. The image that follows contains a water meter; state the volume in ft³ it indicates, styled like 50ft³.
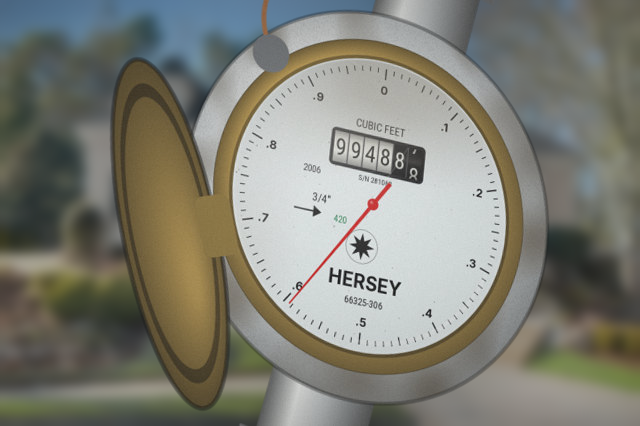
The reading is 994887.59ft³
